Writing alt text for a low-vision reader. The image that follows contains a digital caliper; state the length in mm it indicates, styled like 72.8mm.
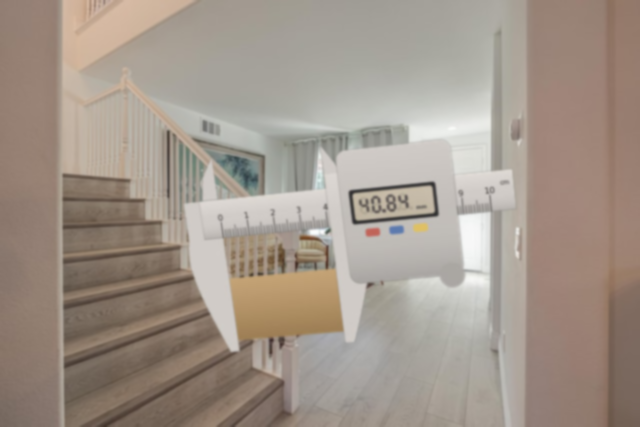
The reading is 40.84mm
